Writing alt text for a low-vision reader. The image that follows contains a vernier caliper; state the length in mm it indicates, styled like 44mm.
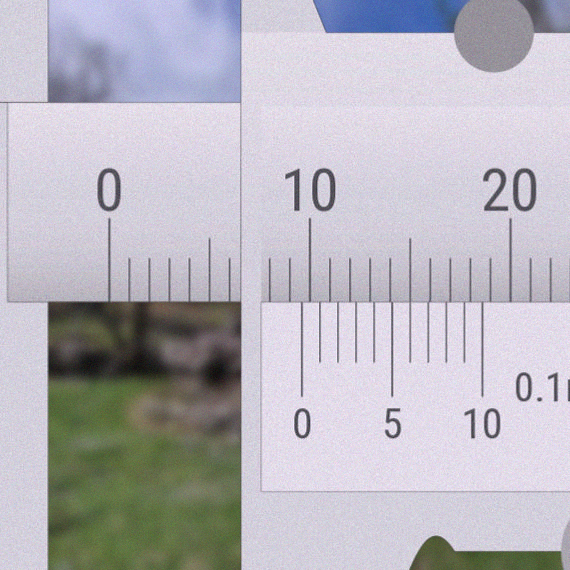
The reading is 9.6mm
